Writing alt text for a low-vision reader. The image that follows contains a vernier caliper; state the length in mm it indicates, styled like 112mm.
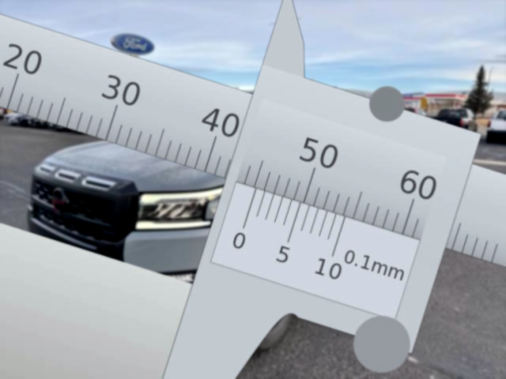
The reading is 45.2mm
